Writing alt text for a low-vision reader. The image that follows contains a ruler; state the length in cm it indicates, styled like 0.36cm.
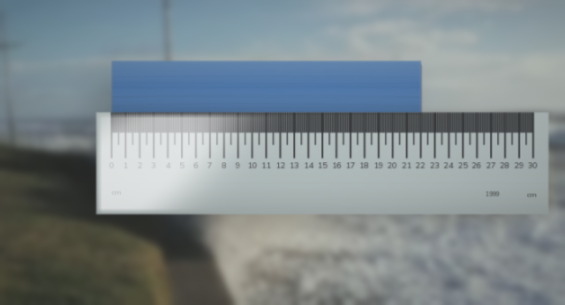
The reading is 22cm
